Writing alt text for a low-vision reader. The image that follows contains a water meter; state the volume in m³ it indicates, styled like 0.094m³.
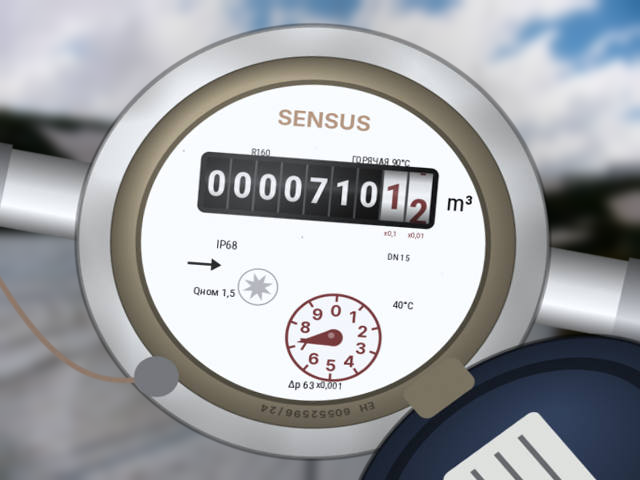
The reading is 710.117m³
